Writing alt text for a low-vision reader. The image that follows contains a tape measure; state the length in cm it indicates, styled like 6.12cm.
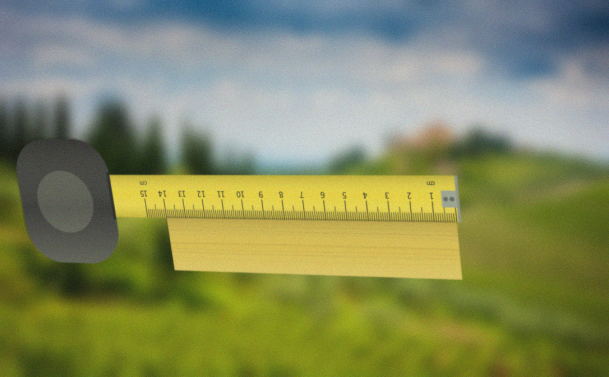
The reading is 14cm
